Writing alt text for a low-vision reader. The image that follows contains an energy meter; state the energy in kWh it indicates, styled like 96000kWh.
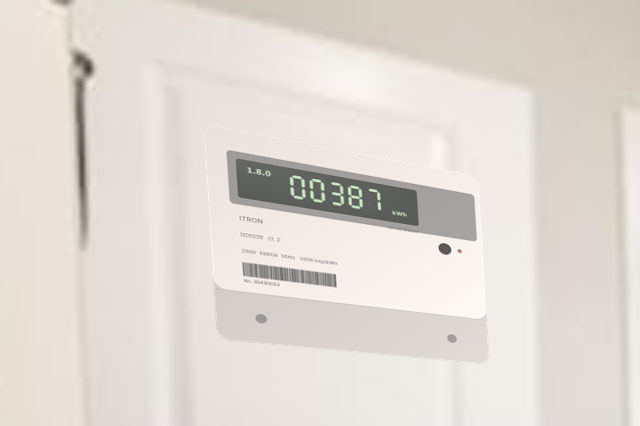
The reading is 387kWh
